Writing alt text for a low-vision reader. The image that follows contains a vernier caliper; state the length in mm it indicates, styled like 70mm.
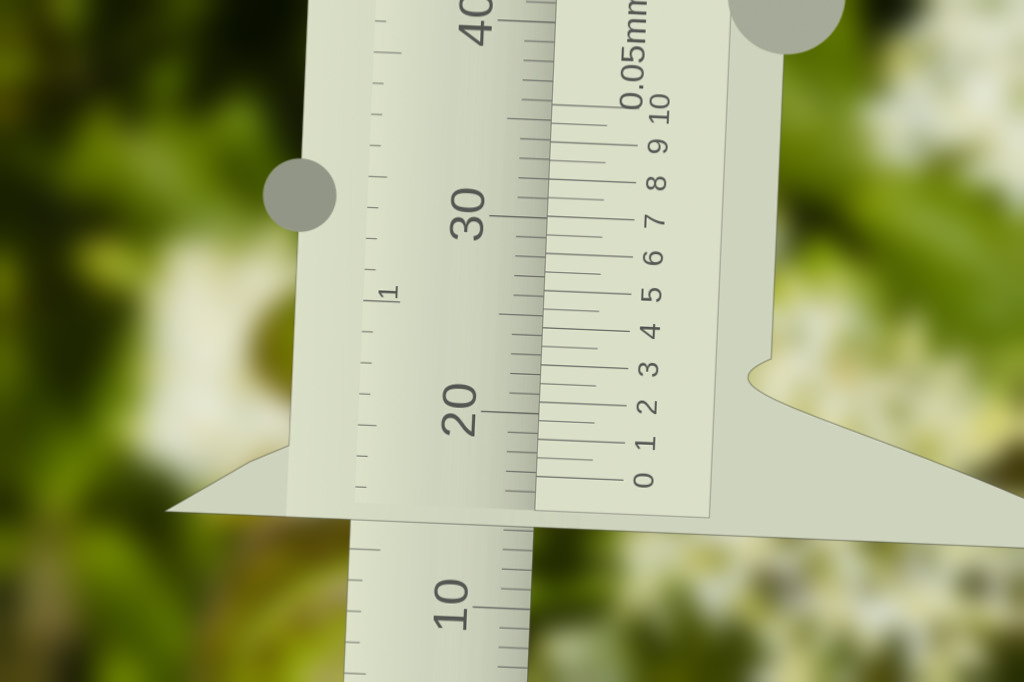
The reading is 16.8mm
